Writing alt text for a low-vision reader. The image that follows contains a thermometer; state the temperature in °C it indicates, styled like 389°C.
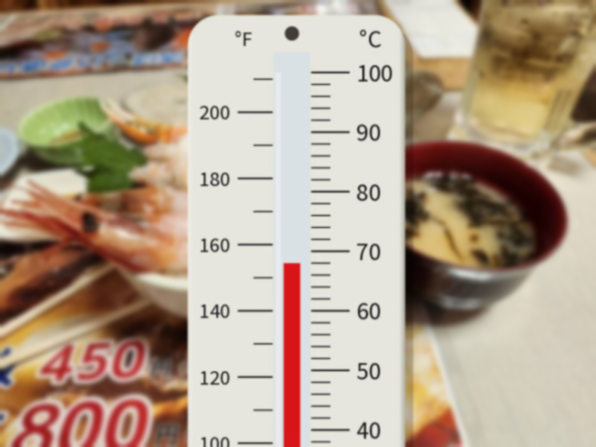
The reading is 68°C
